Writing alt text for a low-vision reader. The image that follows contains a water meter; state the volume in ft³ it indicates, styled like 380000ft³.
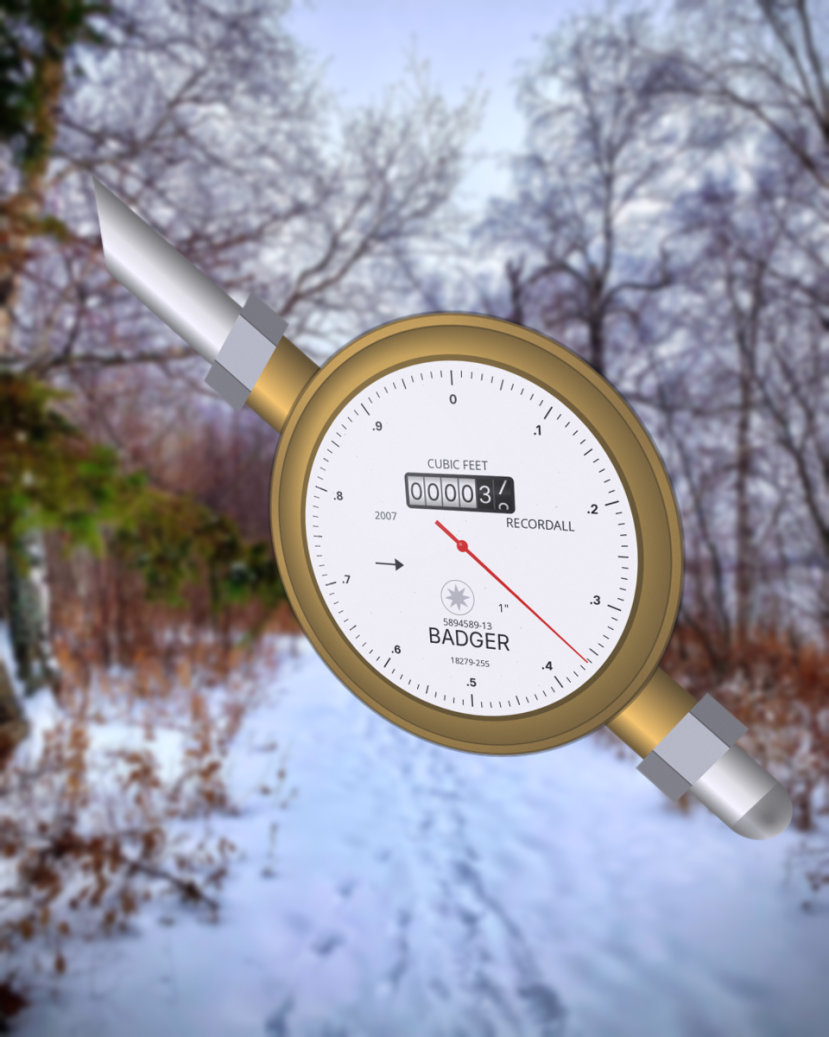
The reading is 37.36ft³
